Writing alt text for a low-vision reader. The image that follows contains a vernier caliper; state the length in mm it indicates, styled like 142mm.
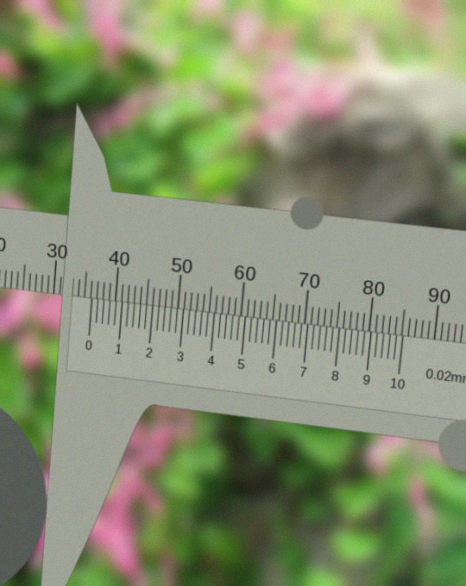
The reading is 36.2mm
